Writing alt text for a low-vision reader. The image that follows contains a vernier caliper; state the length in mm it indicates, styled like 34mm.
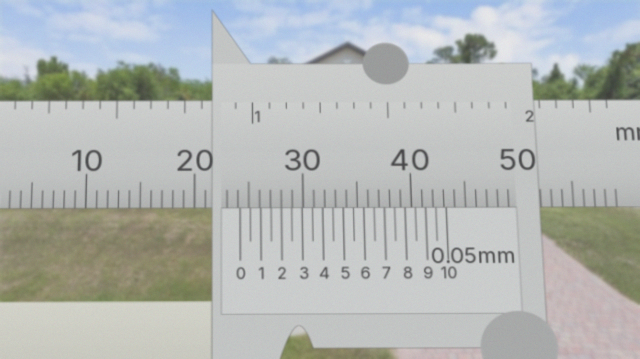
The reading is 24.2mm
